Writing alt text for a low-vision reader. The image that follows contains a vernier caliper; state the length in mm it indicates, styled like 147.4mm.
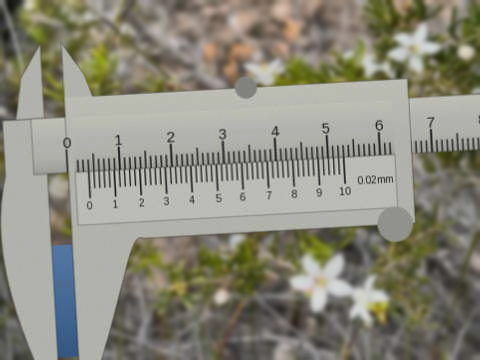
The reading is 4.0mm
